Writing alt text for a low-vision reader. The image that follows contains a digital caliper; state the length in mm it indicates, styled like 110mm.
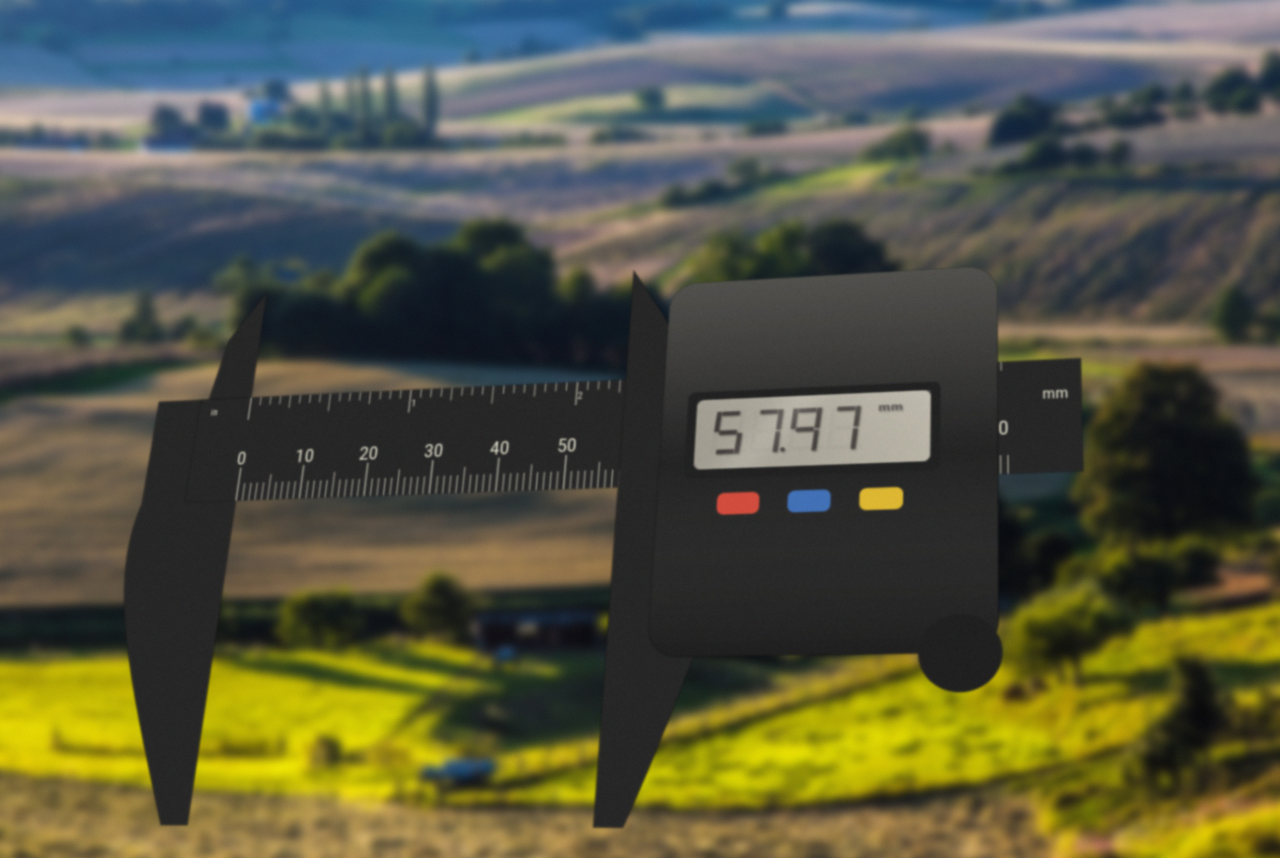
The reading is 57.97mm
